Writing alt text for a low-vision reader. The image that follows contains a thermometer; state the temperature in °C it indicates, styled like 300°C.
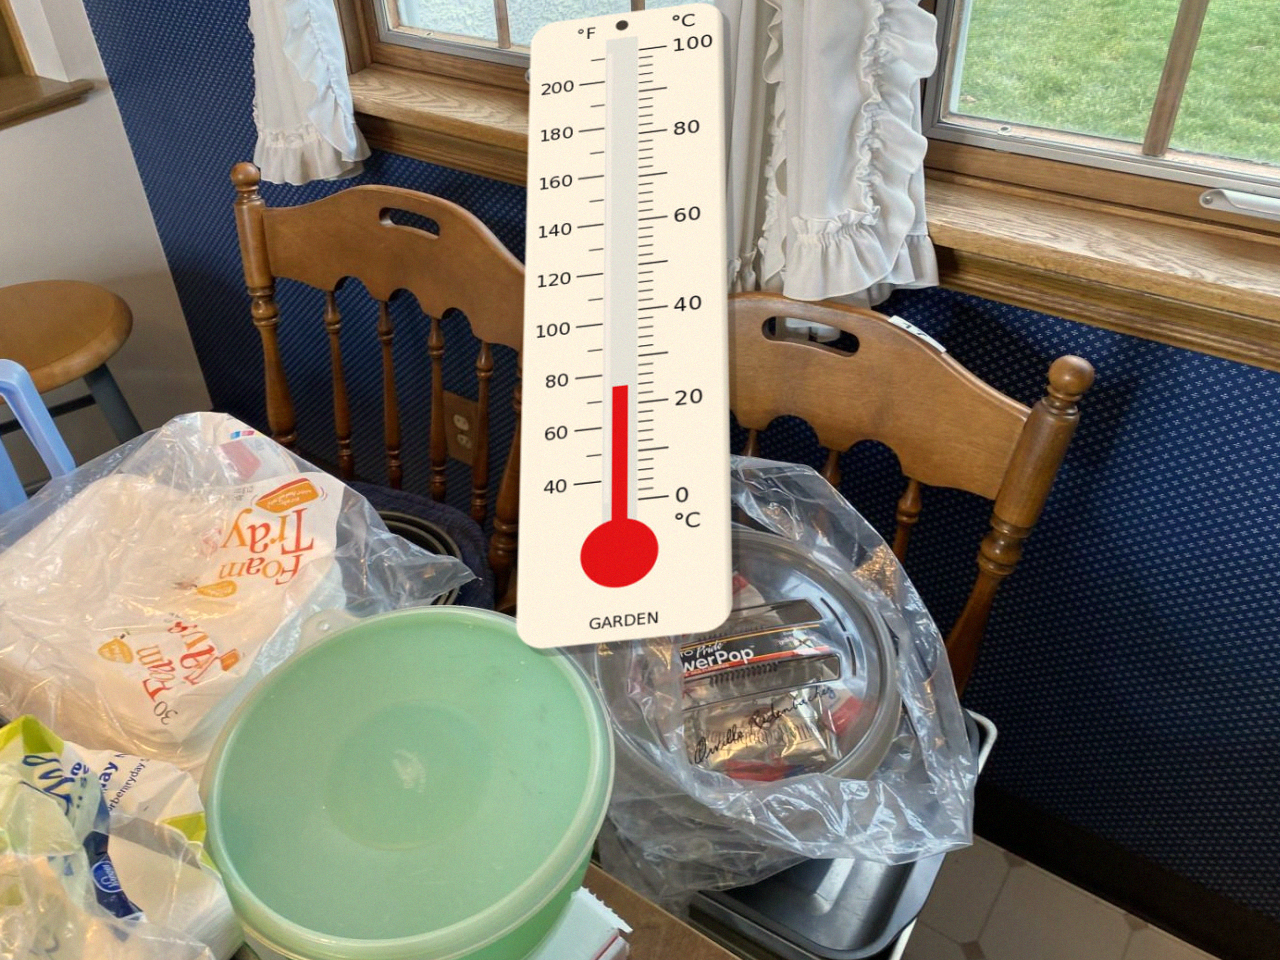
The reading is 24°C
